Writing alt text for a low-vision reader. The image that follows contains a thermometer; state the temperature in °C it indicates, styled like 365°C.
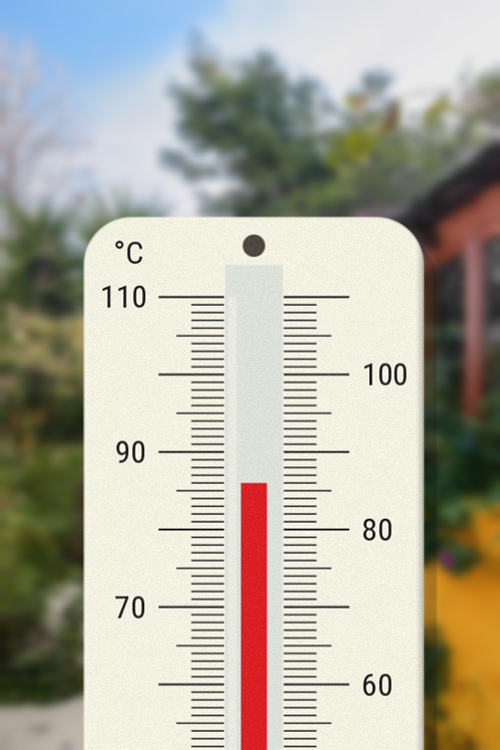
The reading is 86°C
